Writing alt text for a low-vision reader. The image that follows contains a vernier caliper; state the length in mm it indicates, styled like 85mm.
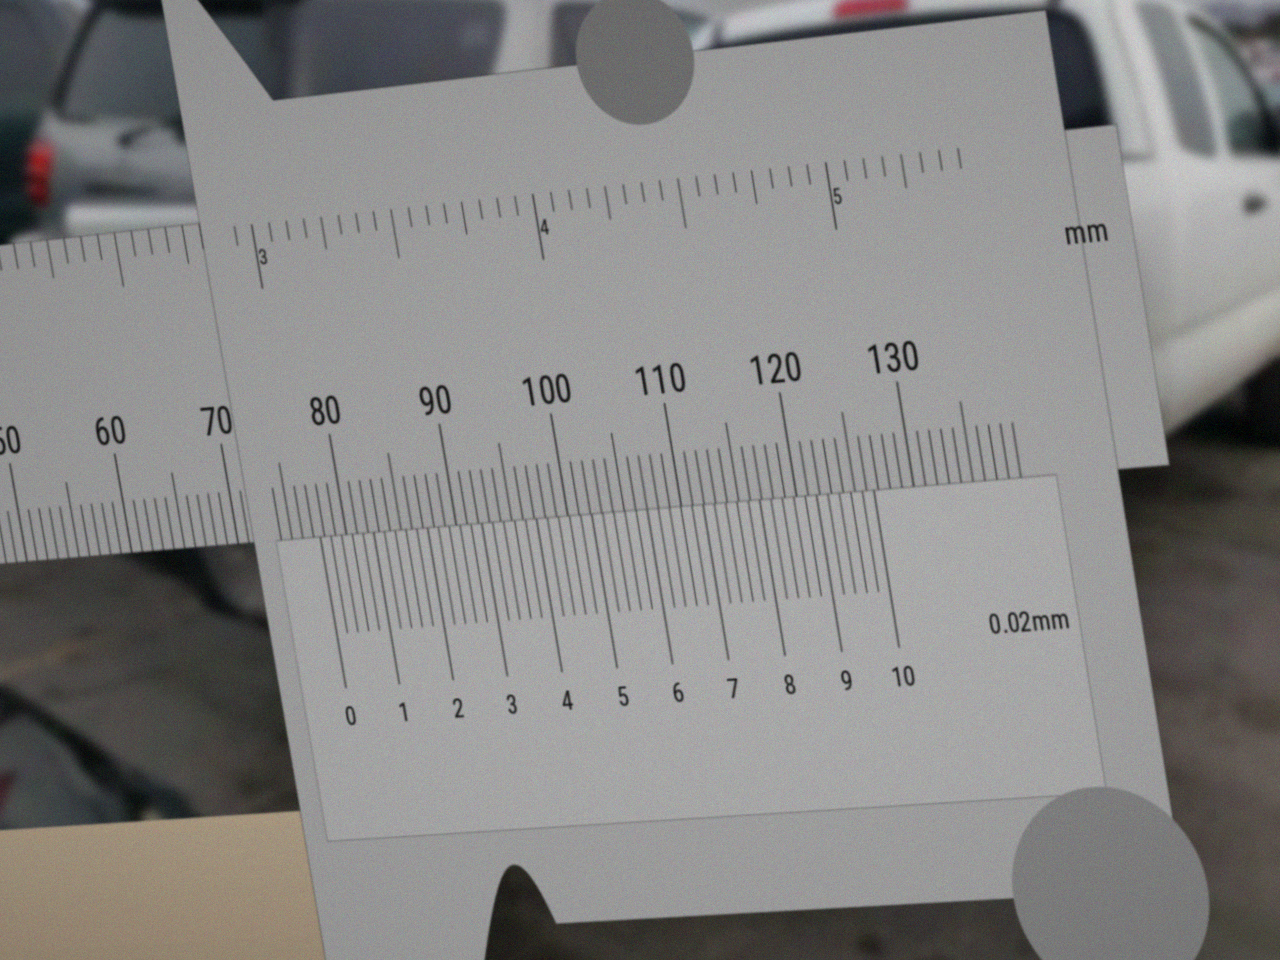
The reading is 77.6mm
